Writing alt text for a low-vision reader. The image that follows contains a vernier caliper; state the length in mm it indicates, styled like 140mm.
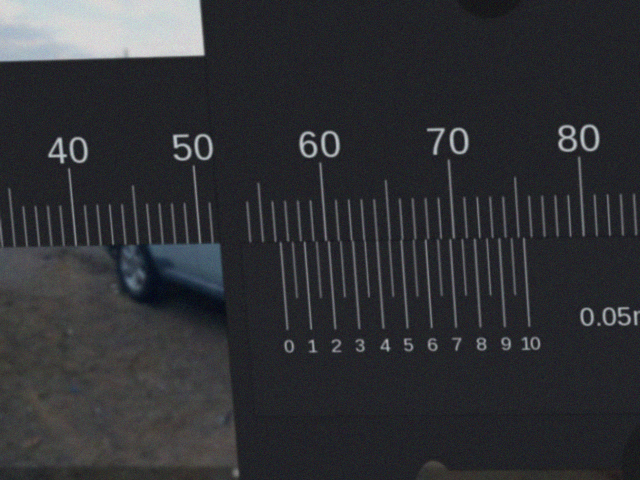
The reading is 56.4mm
